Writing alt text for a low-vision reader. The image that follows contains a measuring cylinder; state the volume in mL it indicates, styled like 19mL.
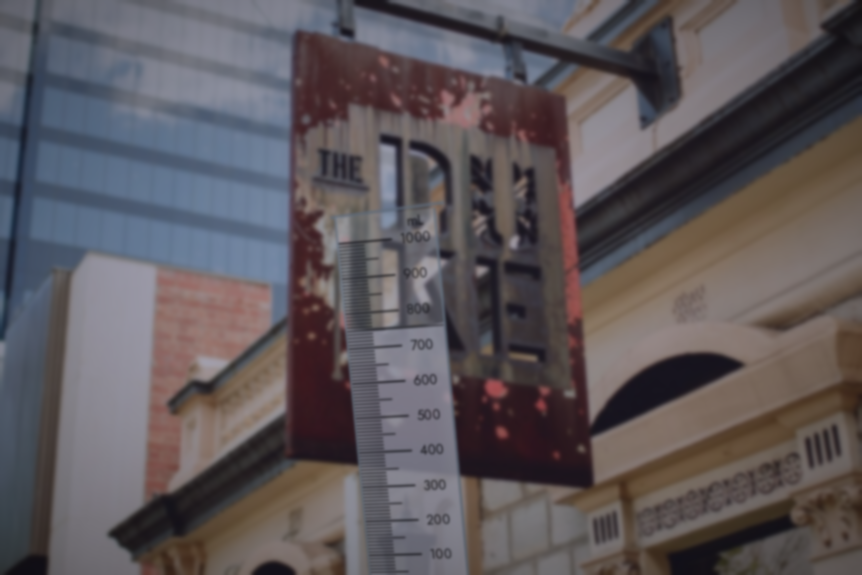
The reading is 750mL
